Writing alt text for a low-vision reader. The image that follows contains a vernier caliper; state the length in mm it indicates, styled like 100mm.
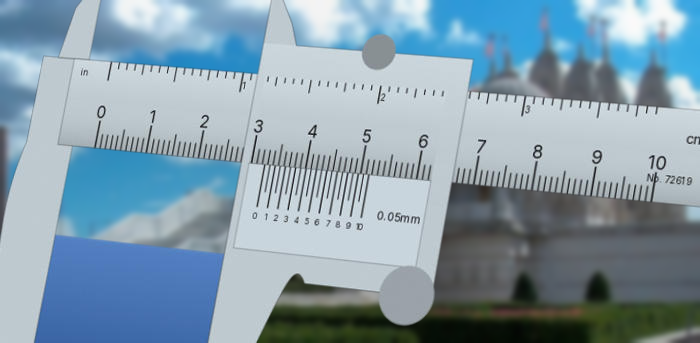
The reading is 32.5mm
